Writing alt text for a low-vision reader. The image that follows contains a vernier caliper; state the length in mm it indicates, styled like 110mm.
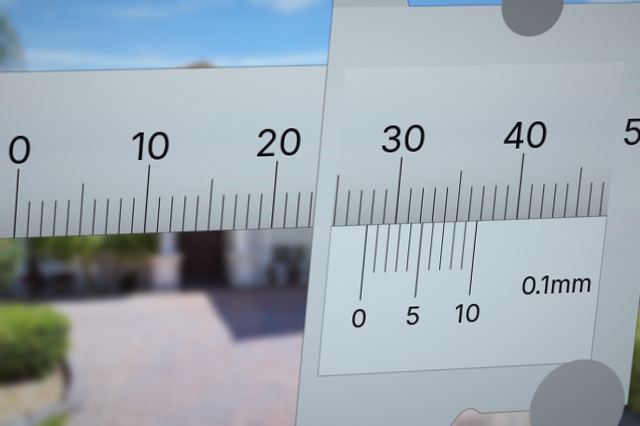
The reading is 27.7mm
